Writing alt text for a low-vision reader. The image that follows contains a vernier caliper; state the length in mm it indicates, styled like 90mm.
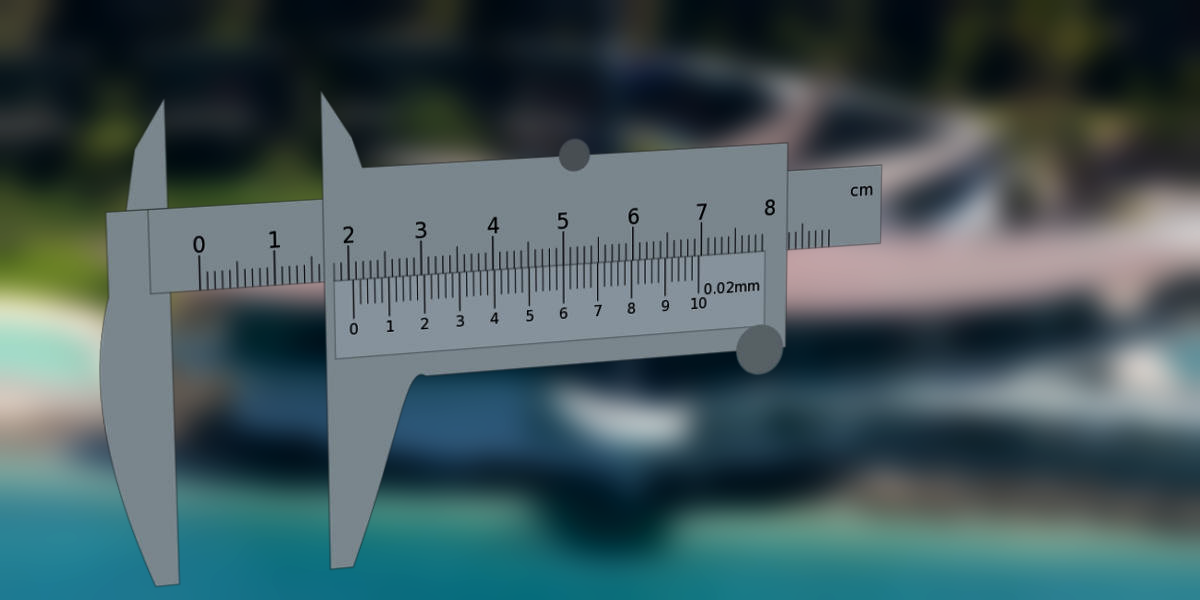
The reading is 20.6mm
